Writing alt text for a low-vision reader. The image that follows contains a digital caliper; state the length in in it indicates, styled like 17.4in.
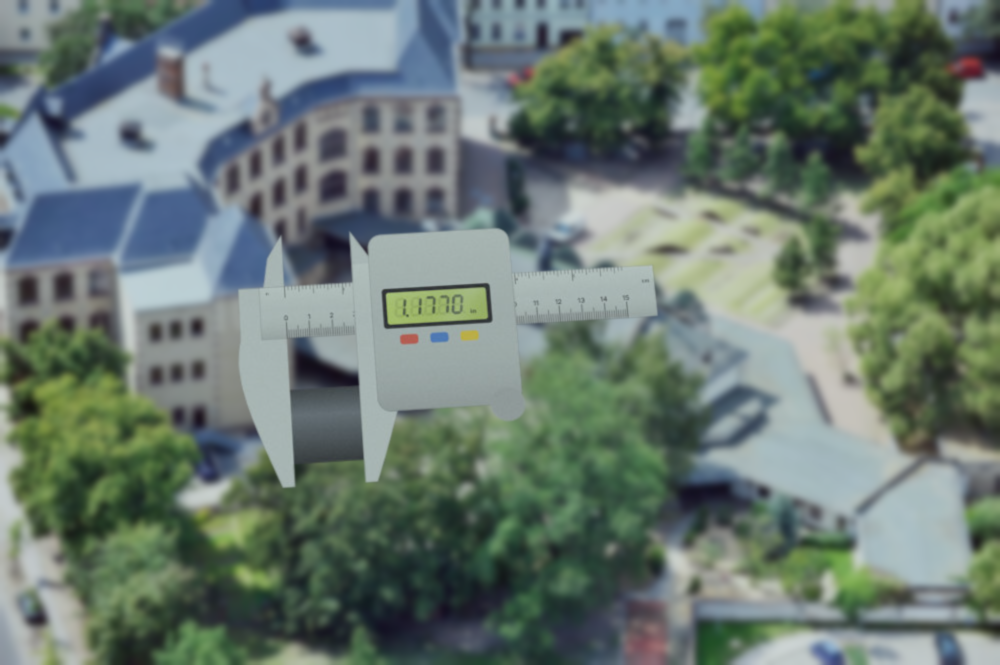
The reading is 1.1770in
